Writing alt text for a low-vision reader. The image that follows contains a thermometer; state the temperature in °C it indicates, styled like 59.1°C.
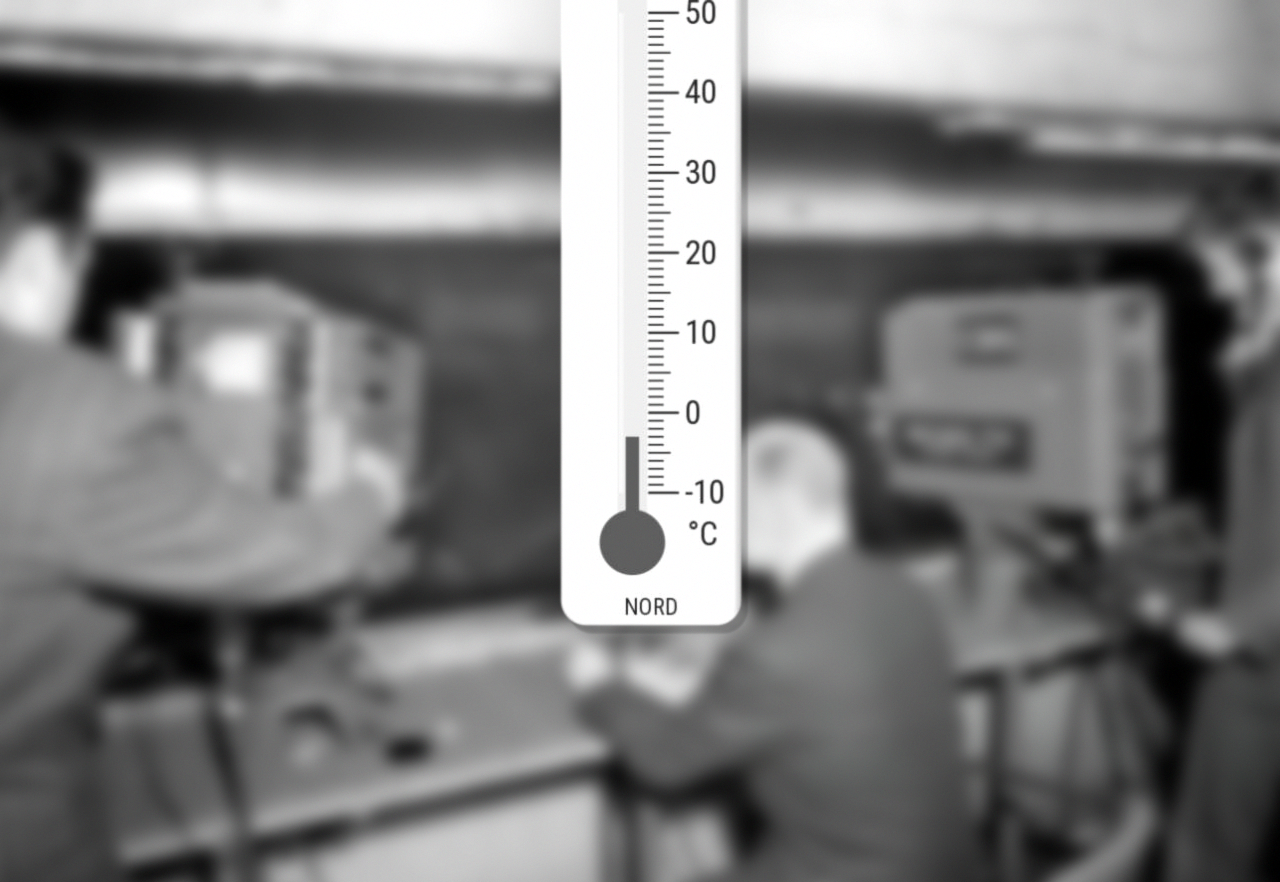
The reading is -3°C
